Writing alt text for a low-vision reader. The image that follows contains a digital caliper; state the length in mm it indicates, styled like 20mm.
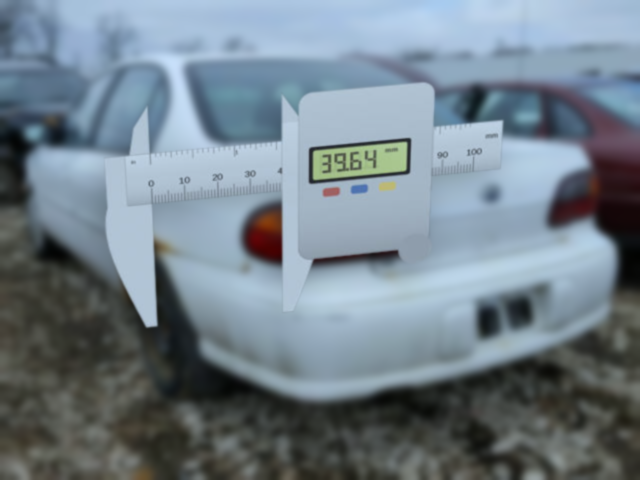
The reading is 39.64mm
